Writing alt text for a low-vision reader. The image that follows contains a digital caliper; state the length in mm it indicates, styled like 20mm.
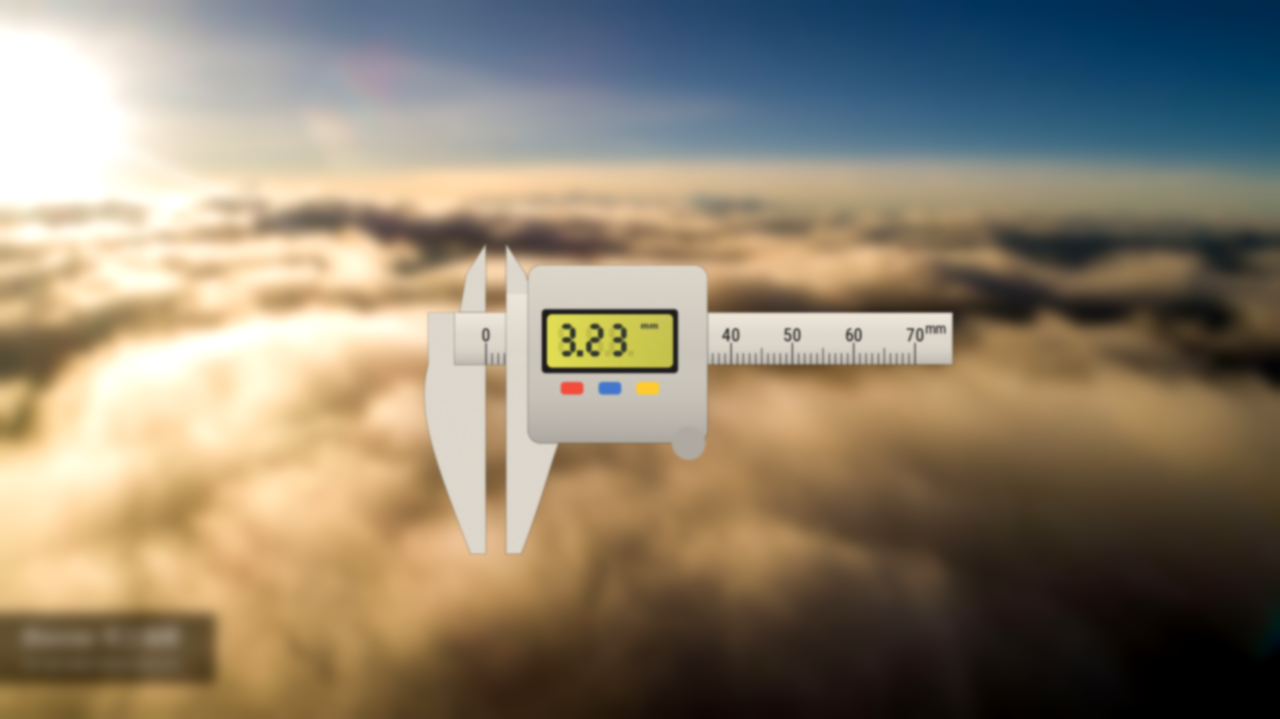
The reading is 3.23mm
